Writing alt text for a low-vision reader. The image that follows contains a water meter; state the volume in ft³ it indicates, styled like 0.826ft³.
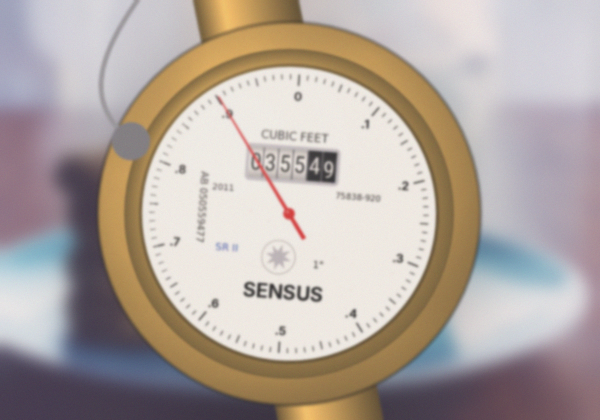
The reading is 35548.90ft³
